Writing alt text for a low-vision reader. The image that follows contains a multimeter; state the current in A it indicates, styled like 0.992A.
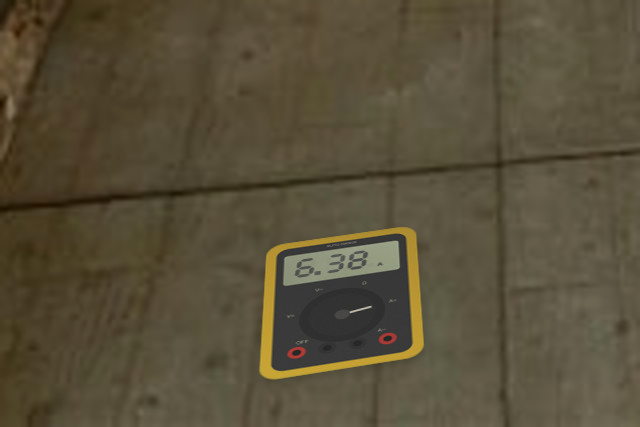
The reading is 6.38A
